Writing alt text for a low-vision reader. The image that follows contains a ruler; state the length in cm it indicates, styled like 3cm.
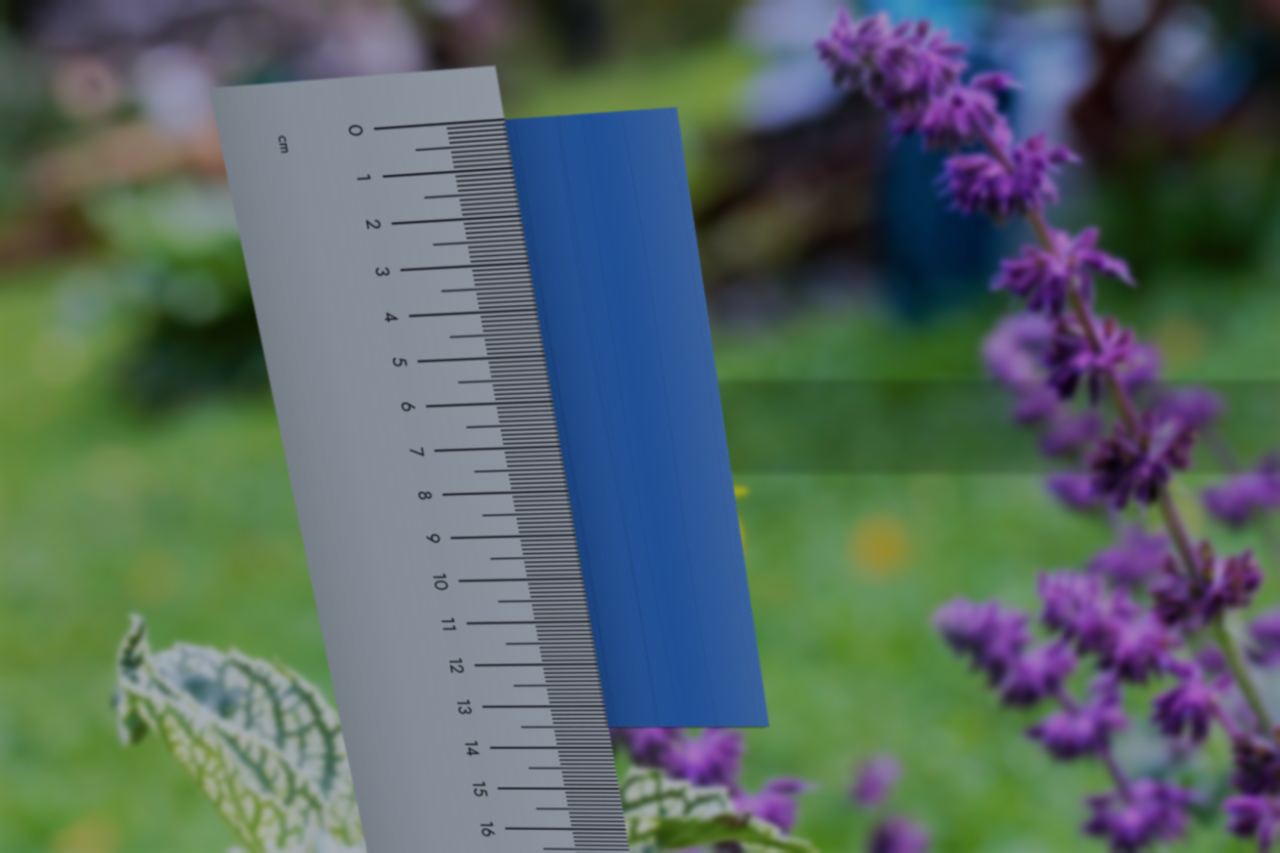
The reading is 13.5cm
